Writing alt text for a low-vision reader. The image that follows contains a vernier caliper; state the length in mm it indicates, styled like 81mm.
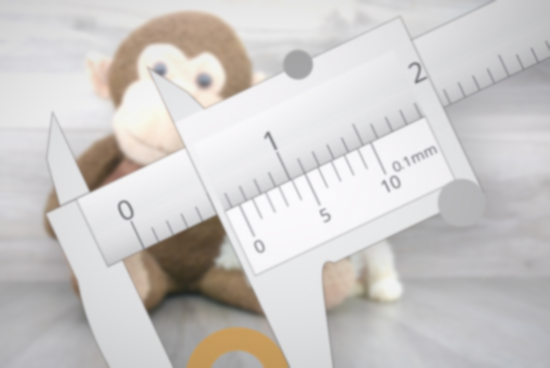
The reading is 6.5mm
